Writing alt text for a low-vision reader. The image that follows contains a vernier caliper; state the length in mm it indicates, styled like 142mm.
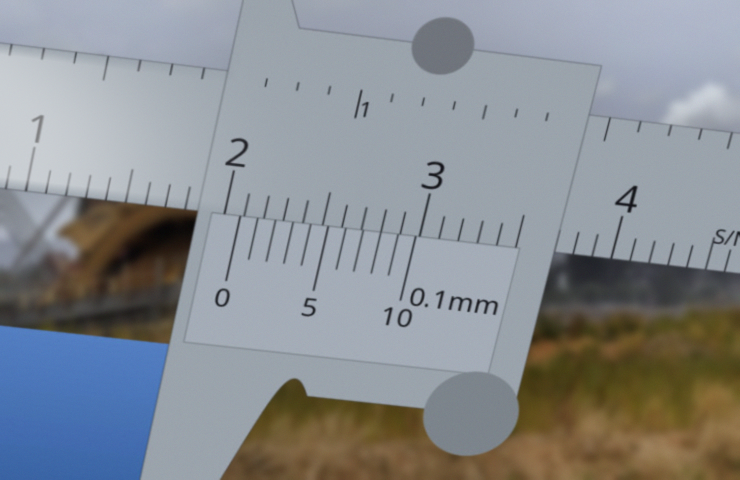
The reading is 20.8mm
